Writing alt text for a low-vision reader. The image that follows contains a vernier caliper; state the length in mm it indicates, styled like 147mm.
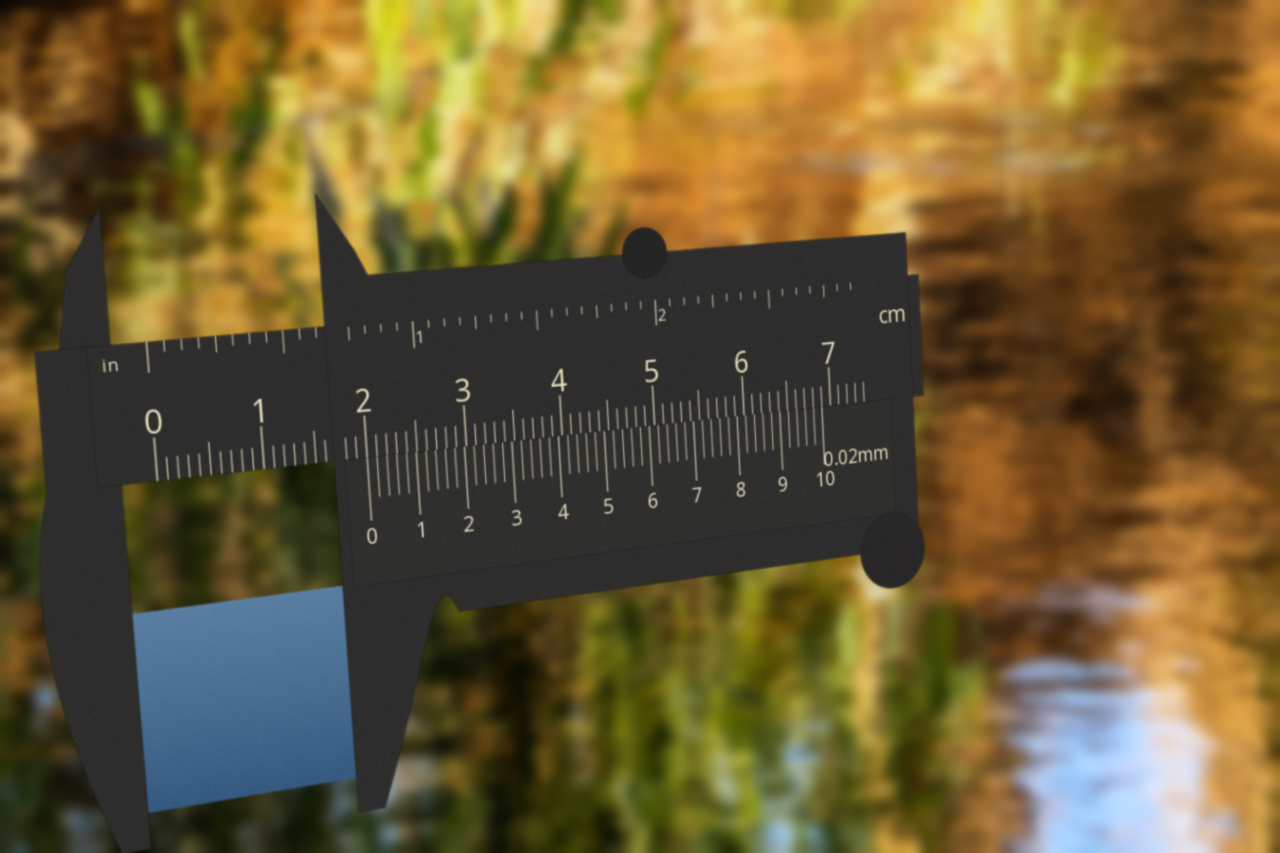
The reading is 20.0mm
